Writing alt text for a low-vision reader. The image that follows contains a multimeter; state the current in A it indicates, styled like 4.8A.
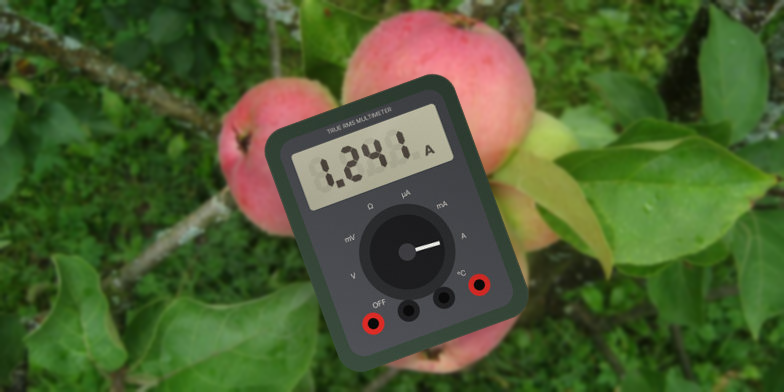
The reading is 1.241A
